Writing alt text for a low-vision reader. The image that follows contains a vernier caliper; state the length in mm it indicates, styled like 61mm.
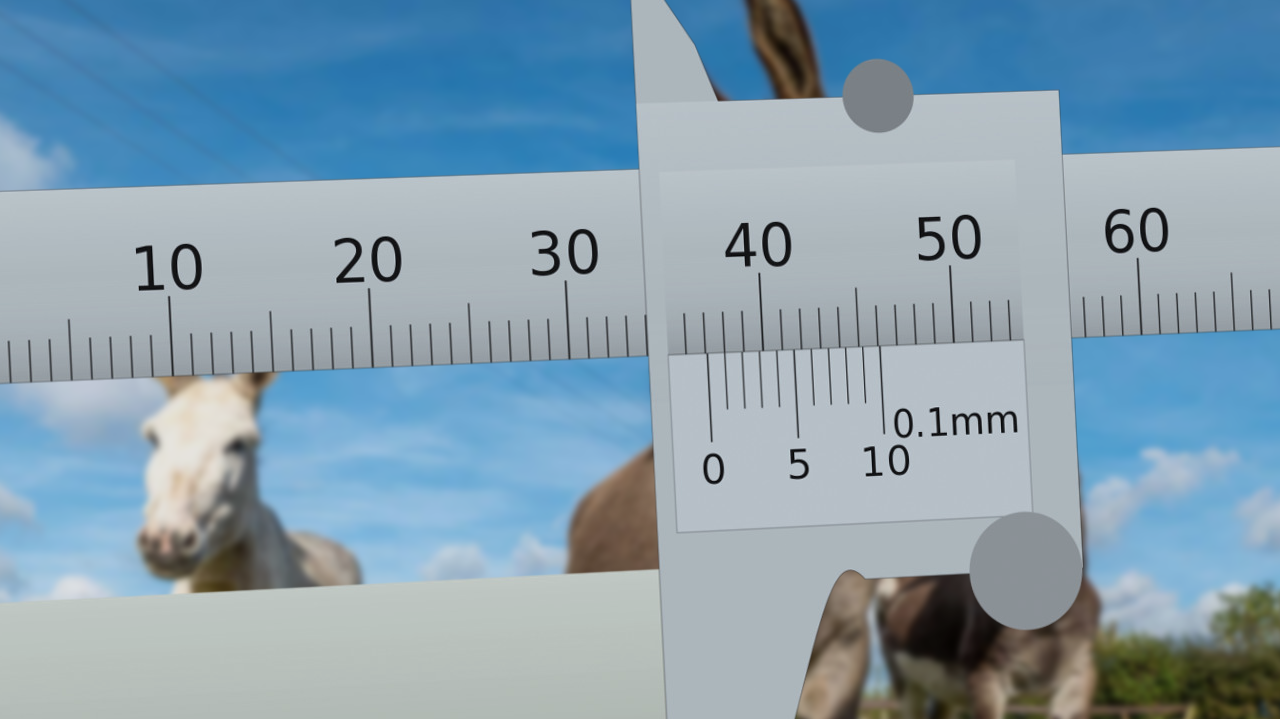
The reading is 37.1mm
